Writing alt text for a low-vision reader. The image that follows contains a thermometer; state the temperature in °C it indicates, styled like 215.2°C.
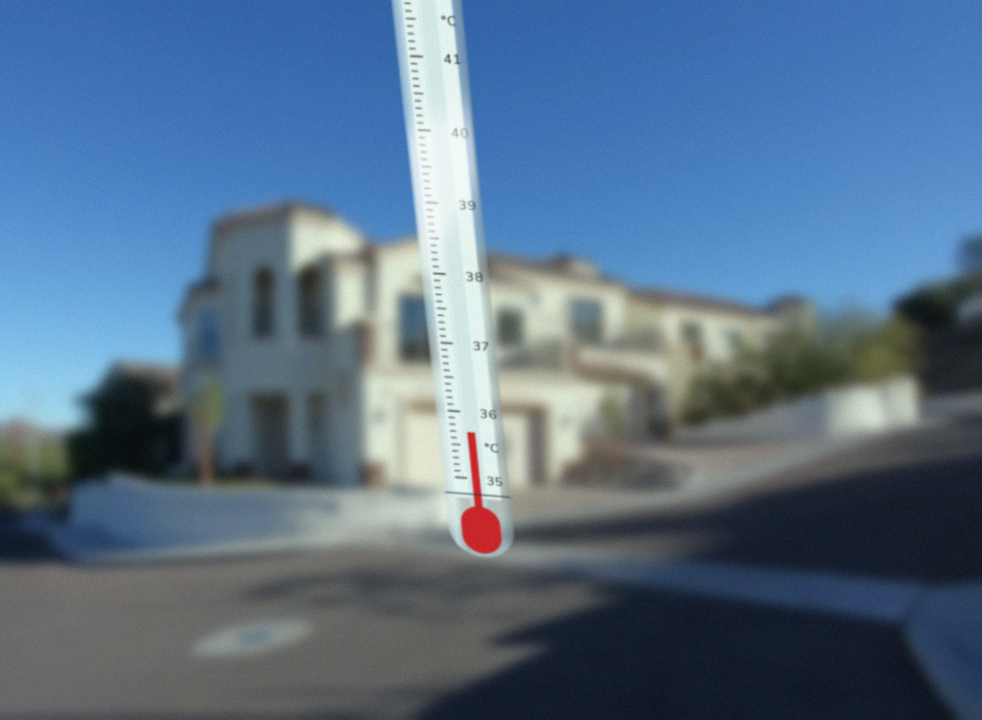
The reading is 35.7°C
